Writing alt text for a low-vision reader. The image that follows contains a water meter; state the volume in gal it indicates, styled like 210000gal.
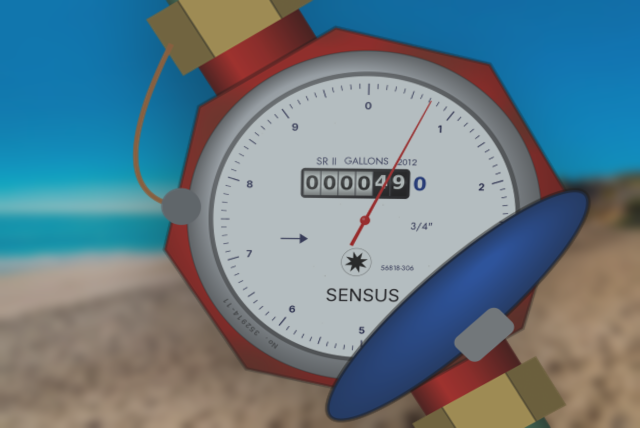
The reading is 490.7gal
